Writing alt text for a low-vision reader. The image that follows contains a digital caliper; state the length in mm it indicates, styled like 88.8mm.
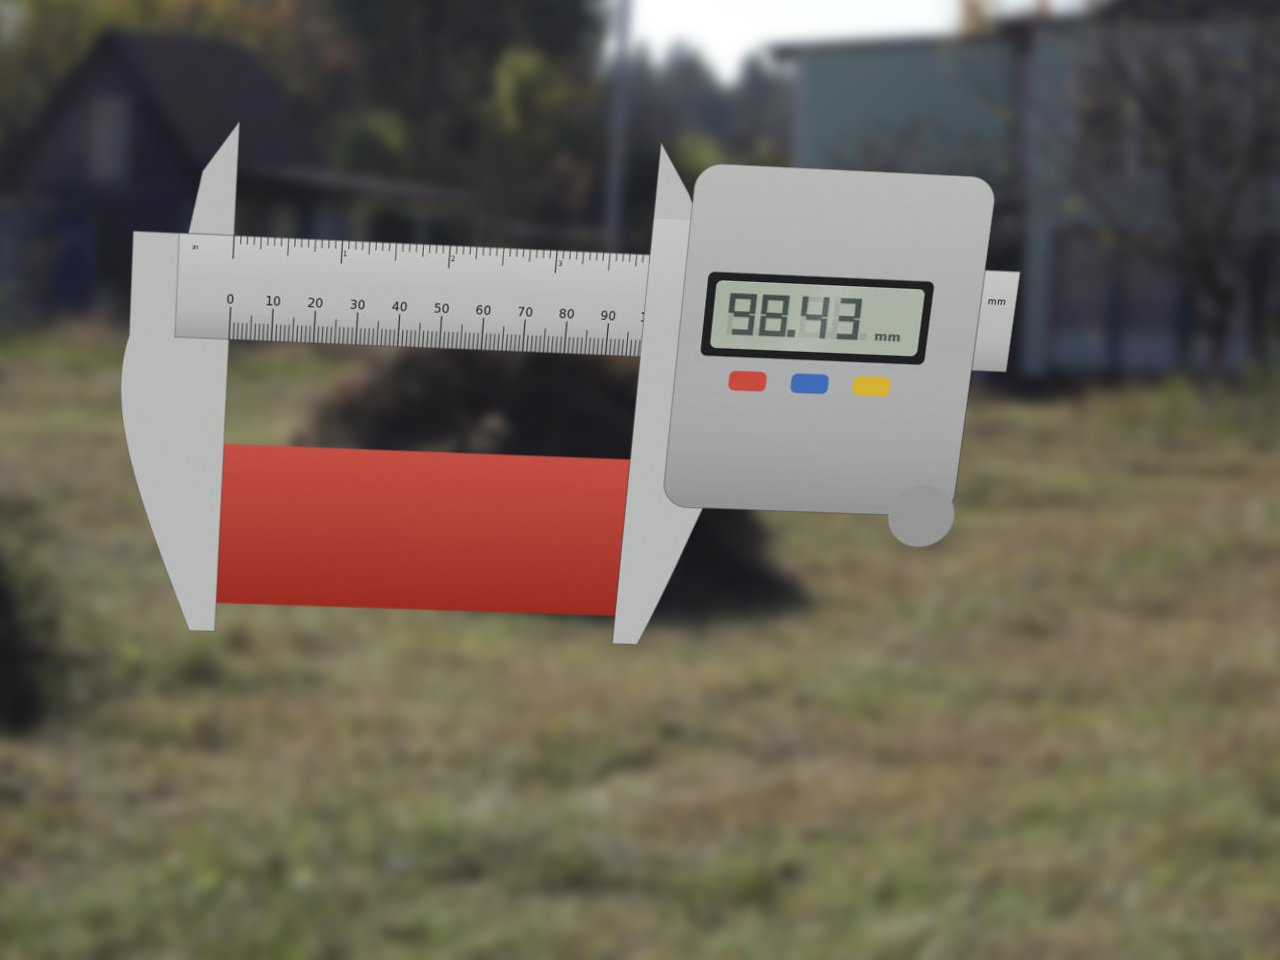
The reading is 98.43mm
